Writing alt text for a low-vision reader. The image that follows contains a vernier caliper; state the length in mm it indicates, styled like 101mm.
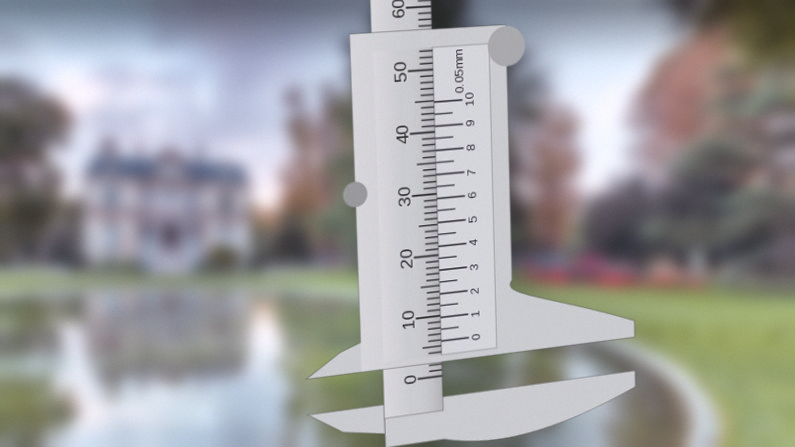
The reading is 5.8mm
